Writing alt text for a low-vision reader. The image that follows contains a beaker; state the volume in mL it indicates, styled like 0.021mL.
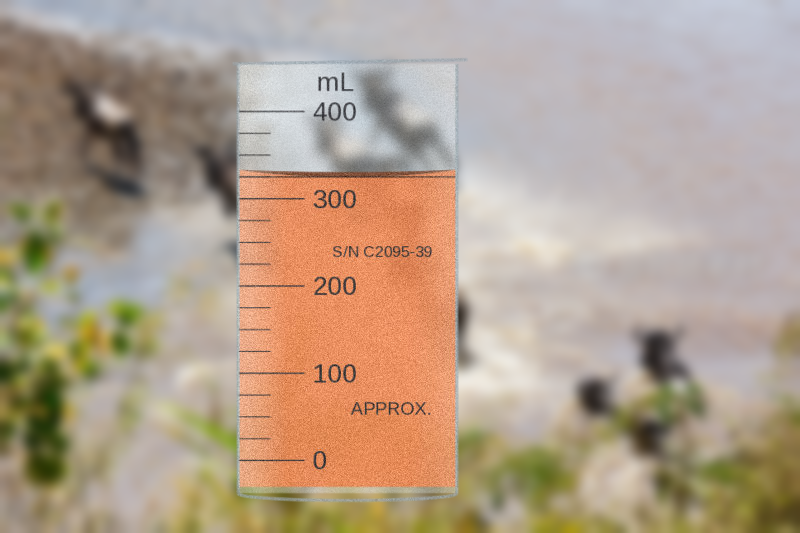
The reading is 325mL
